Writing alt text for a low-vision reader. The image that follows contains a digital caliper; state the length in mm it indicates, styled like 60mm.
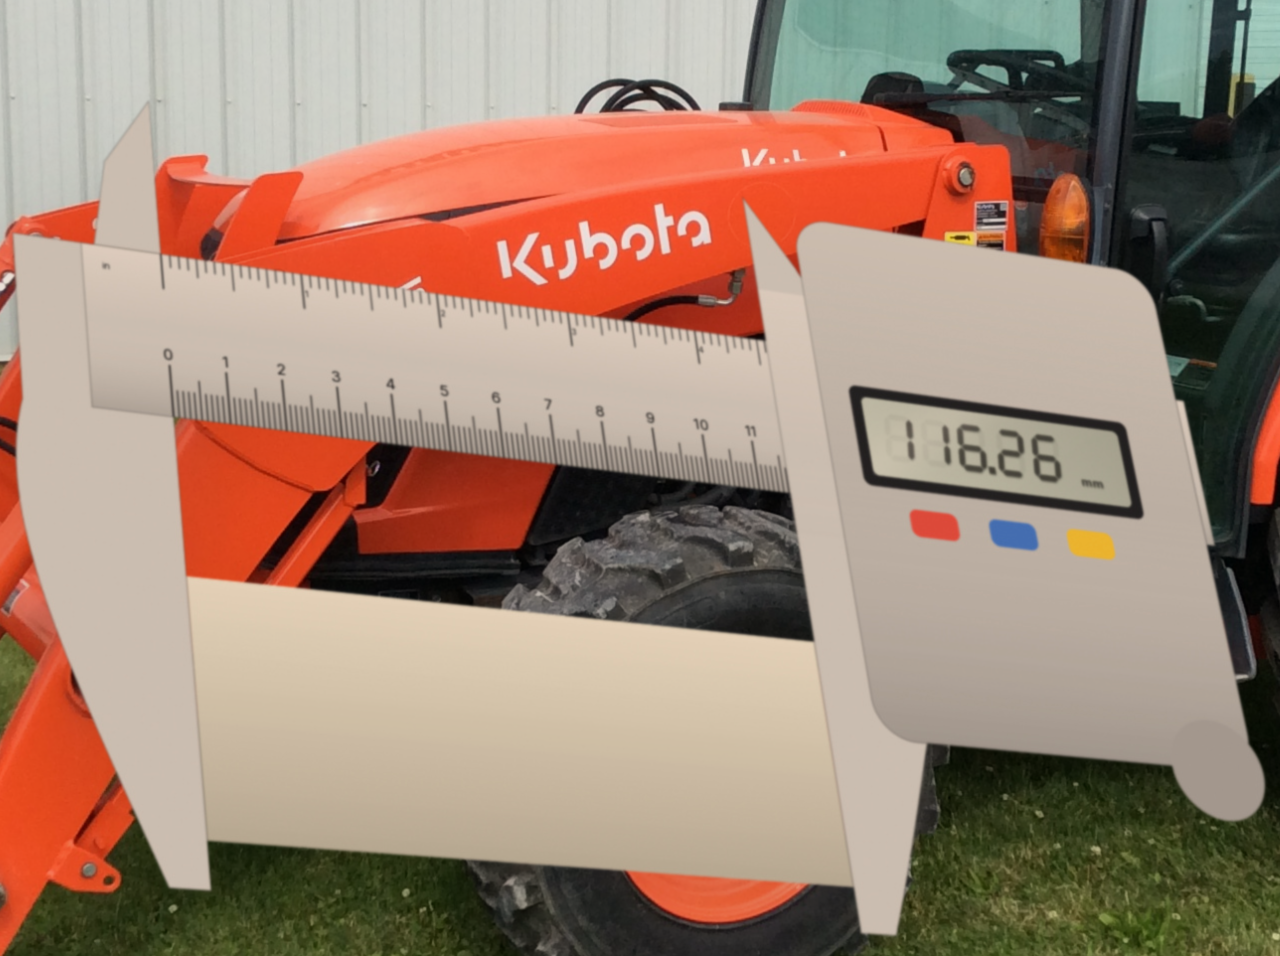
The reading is 116.26mm
